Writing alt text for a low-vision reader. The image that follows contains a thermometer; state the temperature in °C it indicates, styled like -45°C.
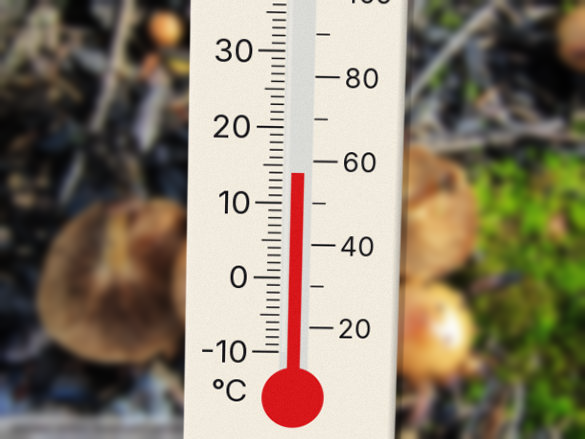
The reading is 14°C
